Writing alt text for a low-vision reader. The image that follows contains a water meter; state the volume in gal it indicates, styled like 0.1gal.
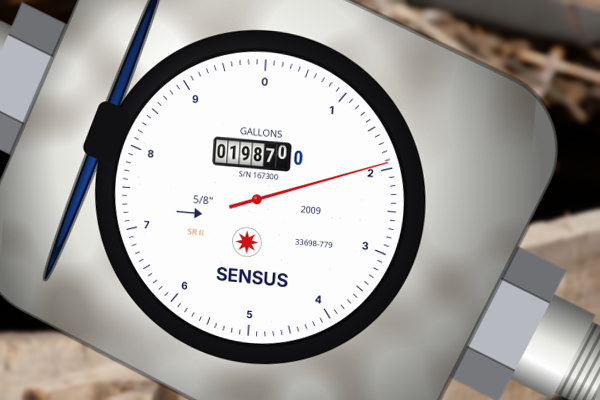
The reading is 198701.9gal
